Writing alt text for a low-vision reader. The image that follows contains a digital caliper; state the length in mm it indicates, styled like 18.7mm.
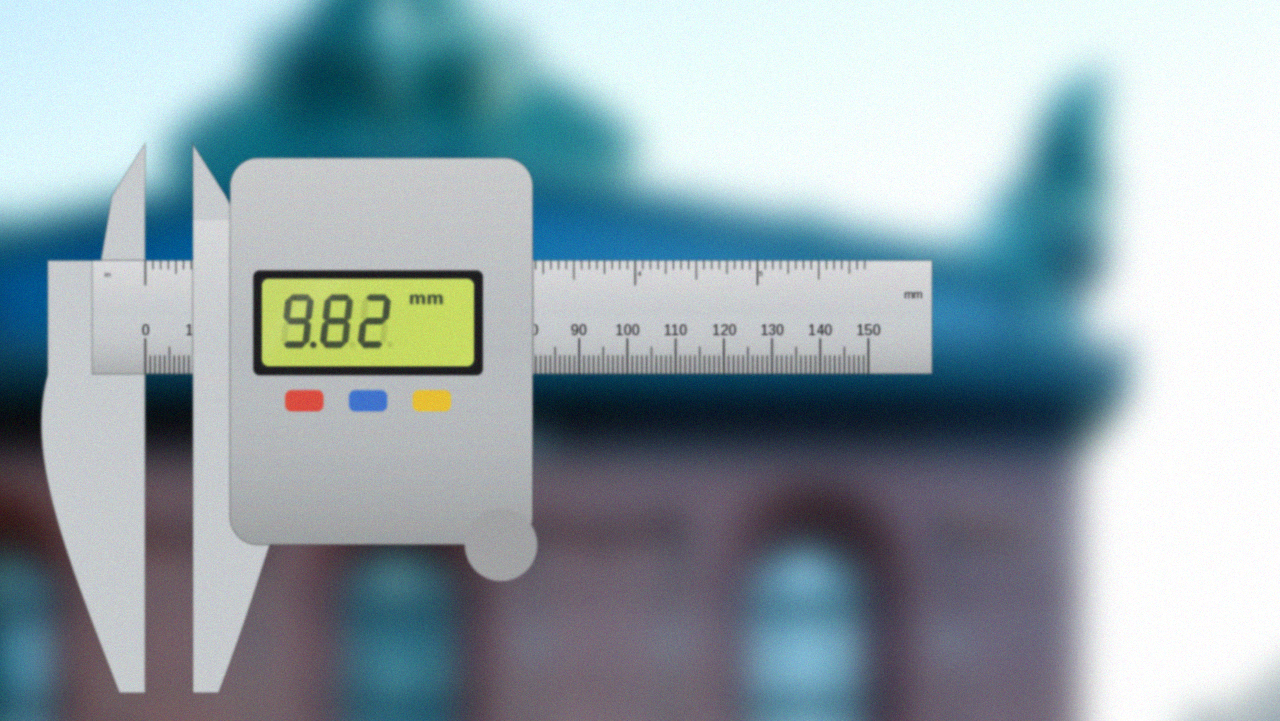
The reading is 9.82mm
